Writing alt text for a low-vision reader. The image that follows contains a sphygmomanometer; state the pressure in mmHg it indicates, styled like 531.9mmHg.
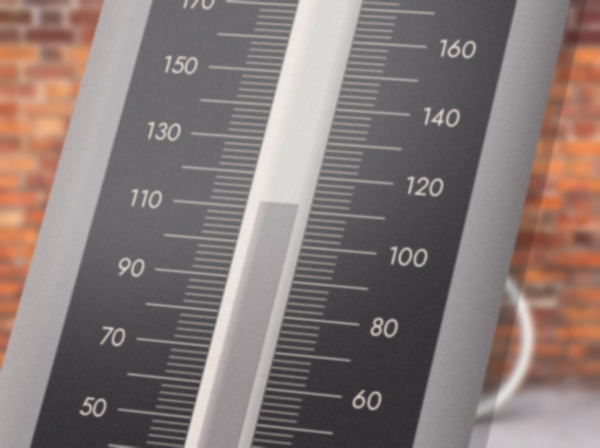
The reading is 112mmHg
